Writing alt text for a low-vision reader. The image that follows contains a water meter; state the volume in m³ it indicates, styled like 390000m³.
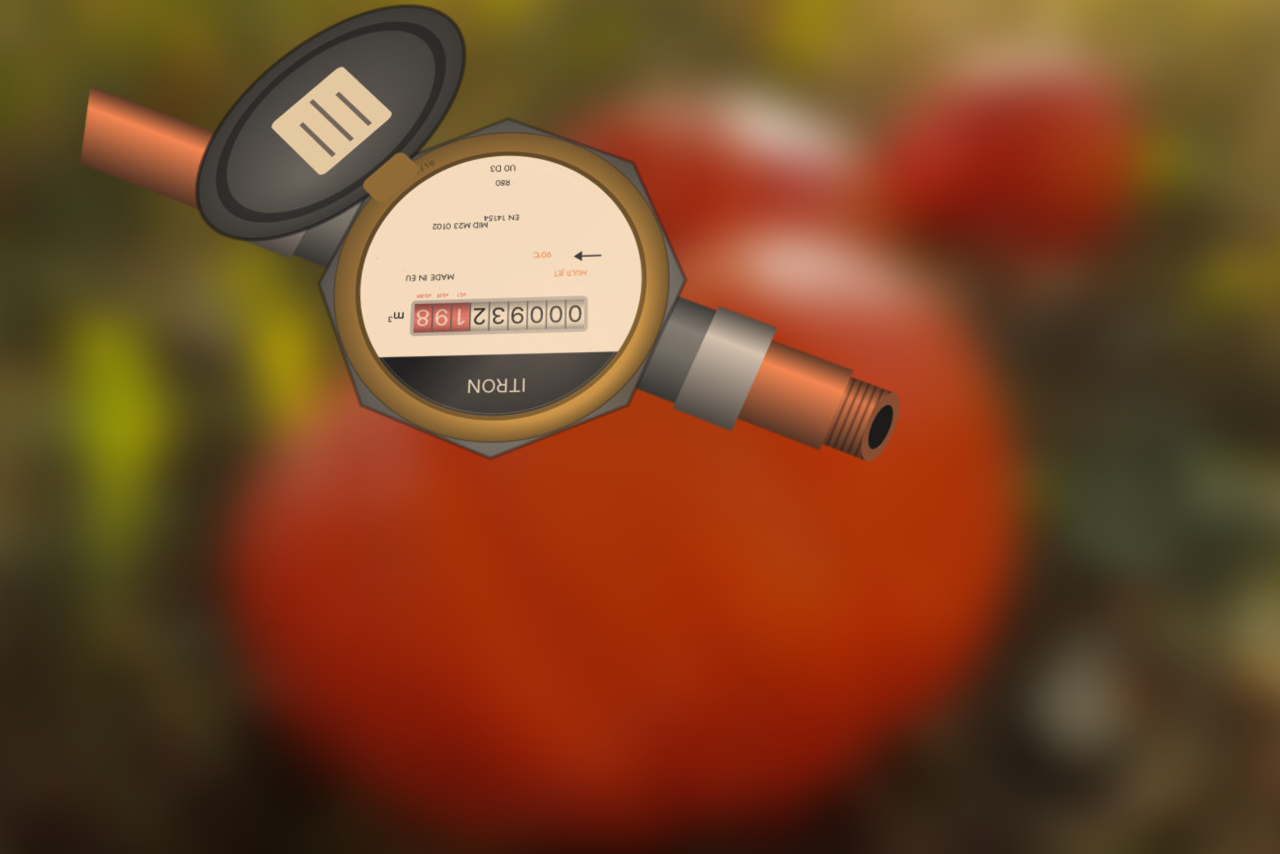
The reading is 932.198m³
